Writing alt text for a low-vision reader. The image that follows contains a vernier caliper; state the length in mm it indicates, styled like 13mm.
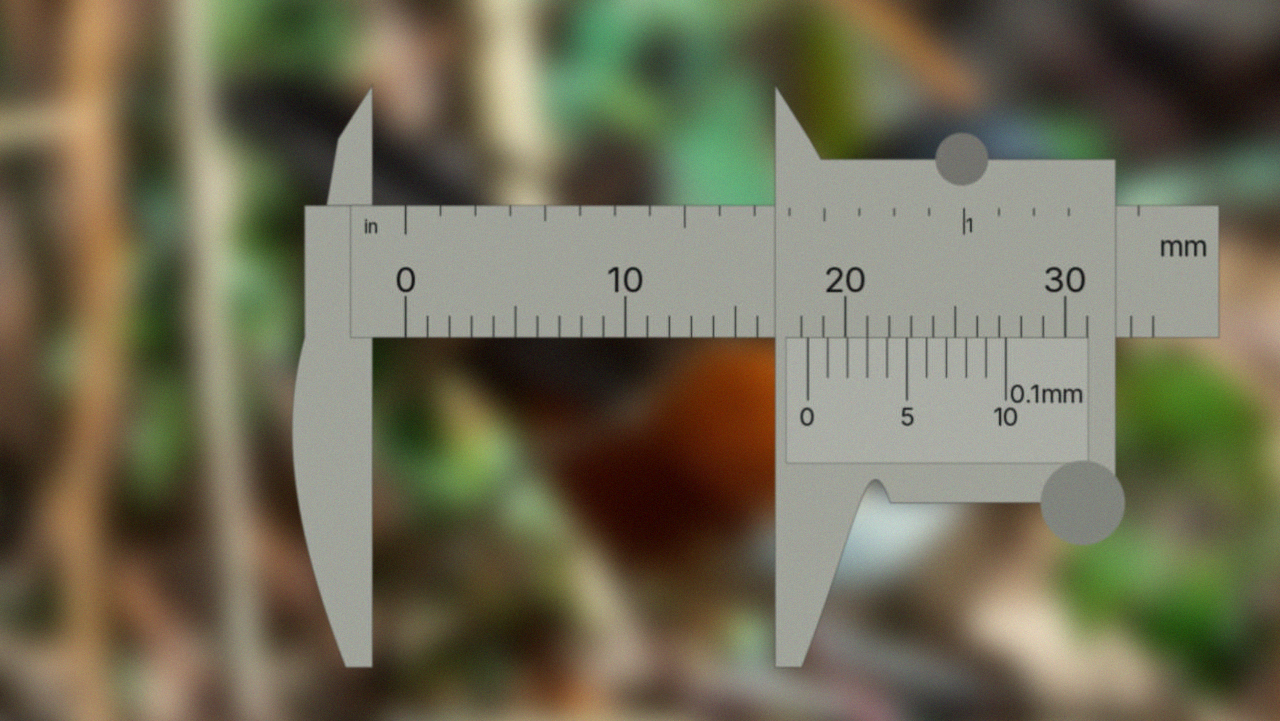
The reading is 18.3mm
